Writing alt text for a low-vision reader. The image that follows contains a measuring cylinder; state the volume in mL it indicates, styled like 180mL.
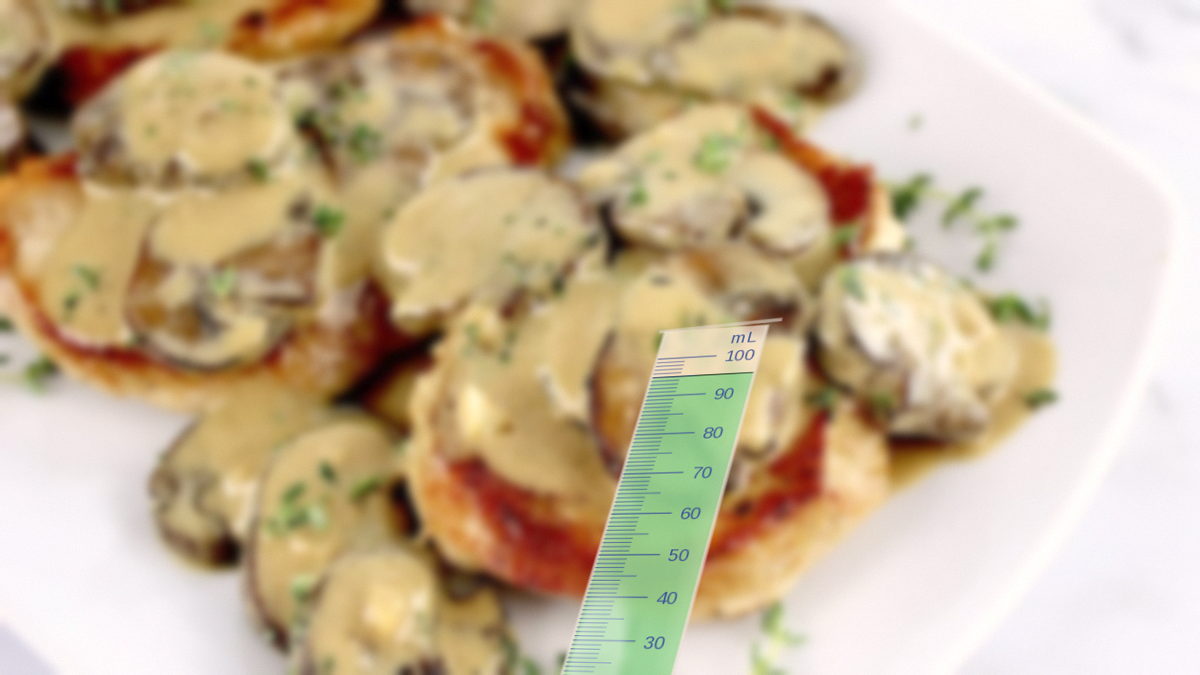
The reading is 95mL
